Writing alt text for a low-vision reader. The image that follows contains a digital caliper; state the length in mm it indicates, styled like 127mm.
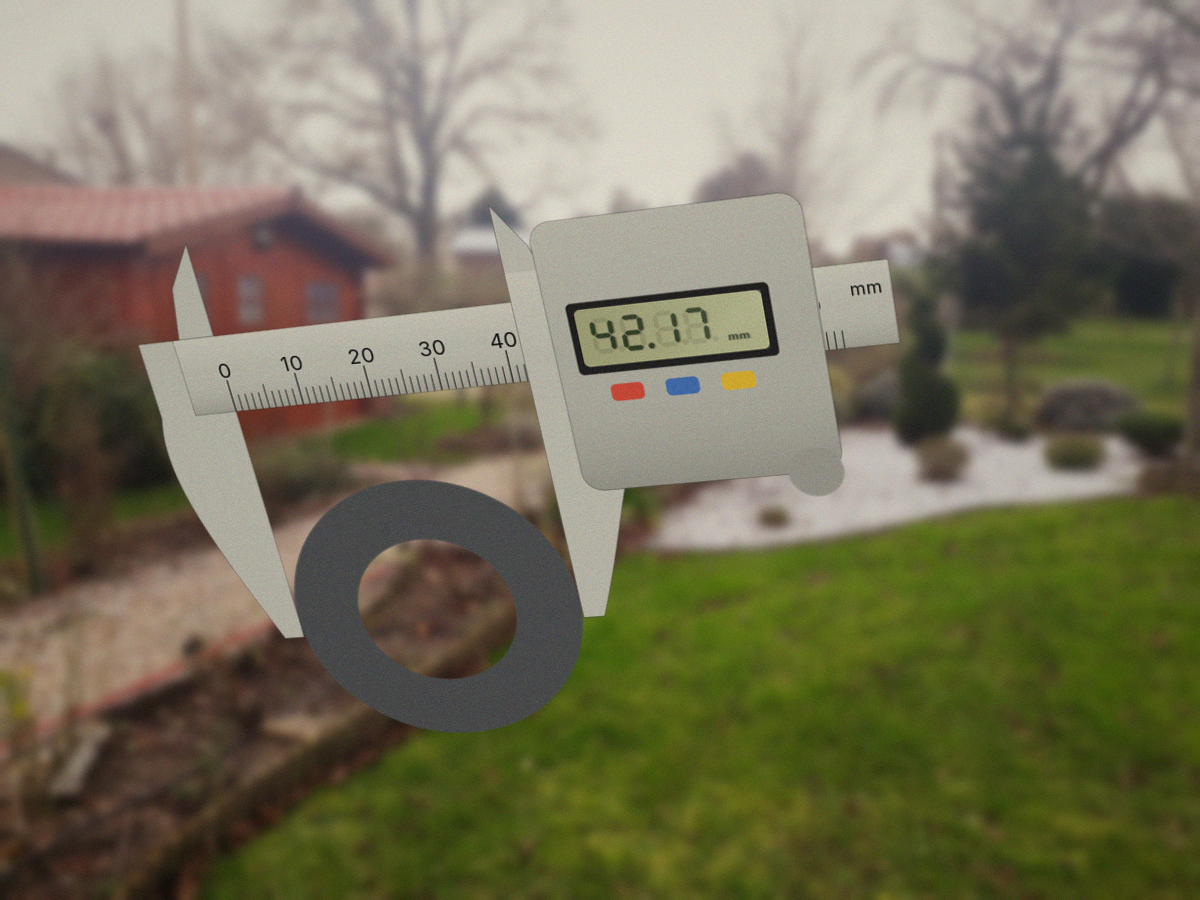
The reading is 42.17mm
